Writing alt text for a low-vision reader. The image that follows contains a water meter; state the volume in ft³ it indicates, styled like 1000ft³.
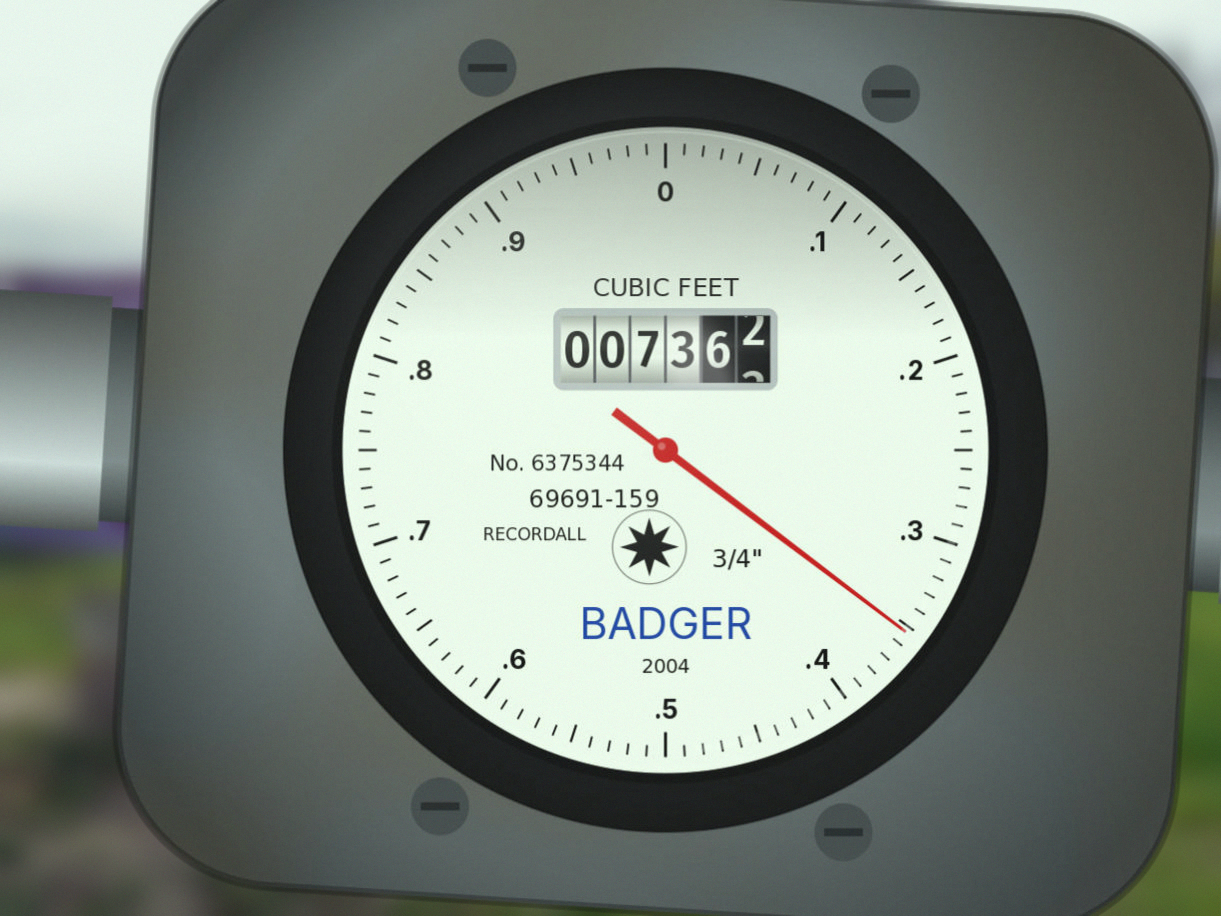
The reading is 7362.35ft³
